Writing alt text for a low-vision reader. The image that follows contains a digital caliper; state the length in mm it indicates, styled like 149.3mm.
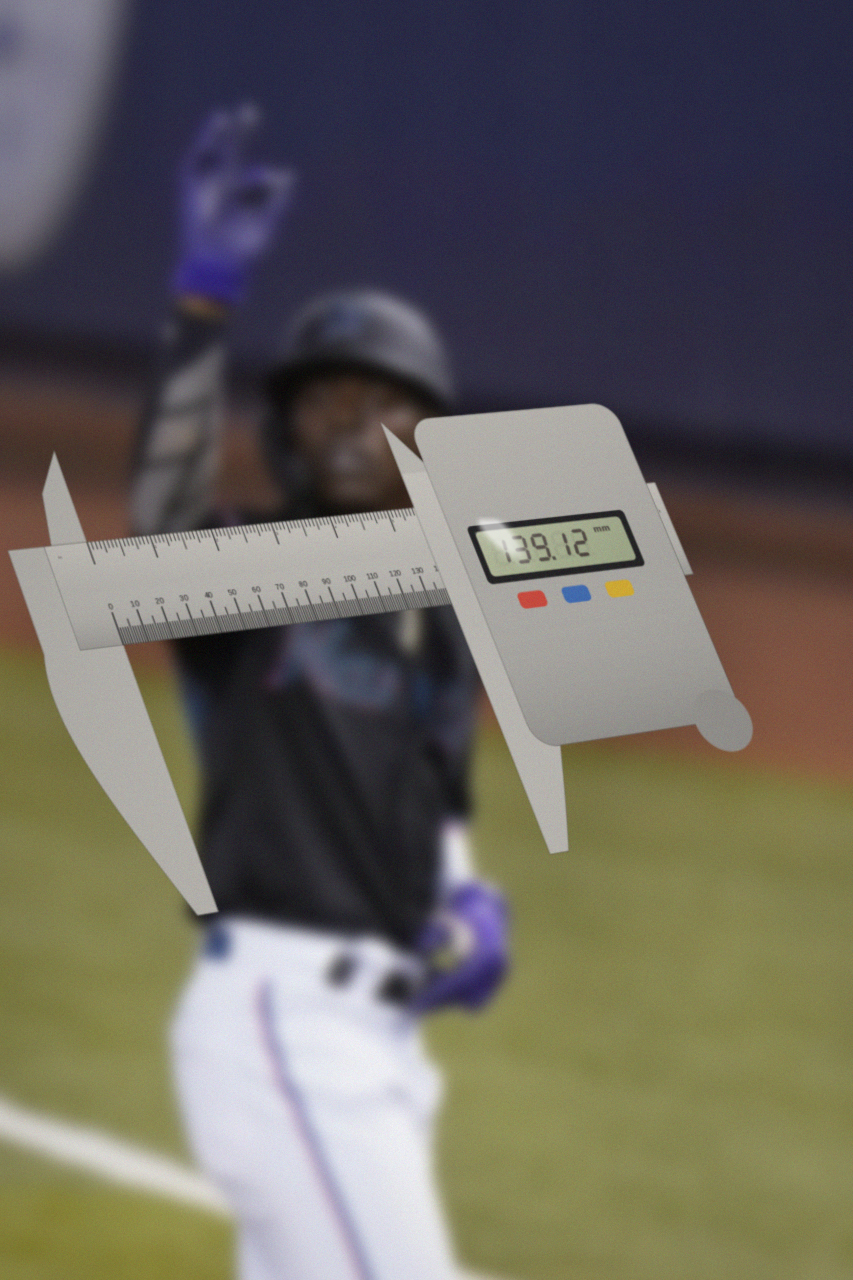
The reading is 139.12mm
